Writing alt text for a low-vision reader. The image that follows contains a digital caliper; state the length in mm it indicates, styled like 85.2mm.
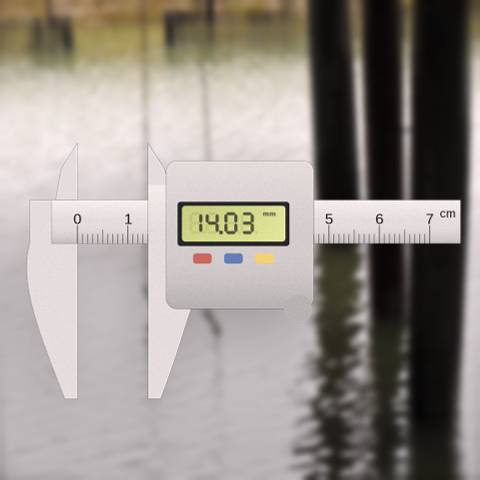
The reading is 14.03mm
